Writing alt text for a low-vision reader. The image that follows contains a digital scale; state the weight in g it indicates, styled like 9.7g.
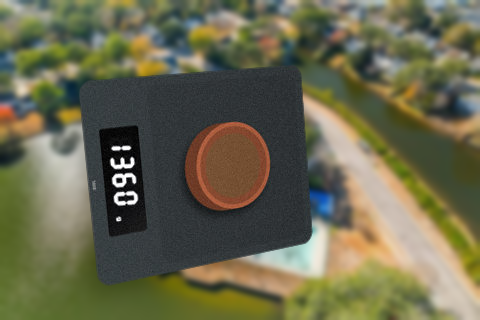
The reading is 1360g
